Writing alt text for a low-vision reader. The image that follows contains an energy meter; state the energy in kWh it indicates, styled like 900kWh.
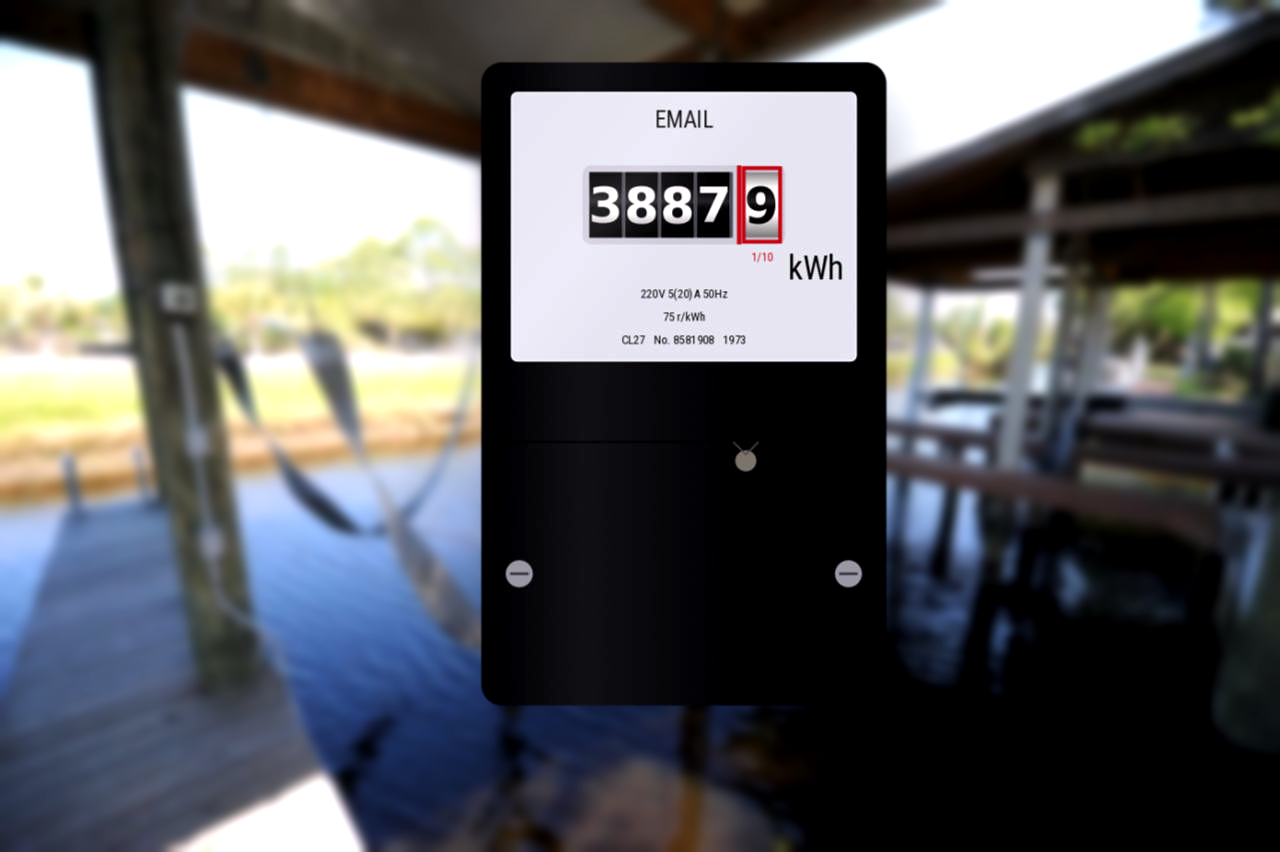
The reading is 3887.9kWh
